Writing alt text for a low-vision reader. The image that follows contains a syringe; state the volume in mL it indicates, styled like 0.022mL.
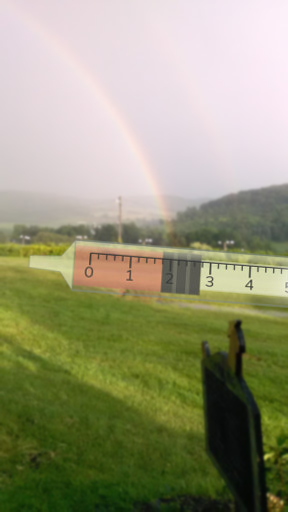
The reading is 1.8mL
